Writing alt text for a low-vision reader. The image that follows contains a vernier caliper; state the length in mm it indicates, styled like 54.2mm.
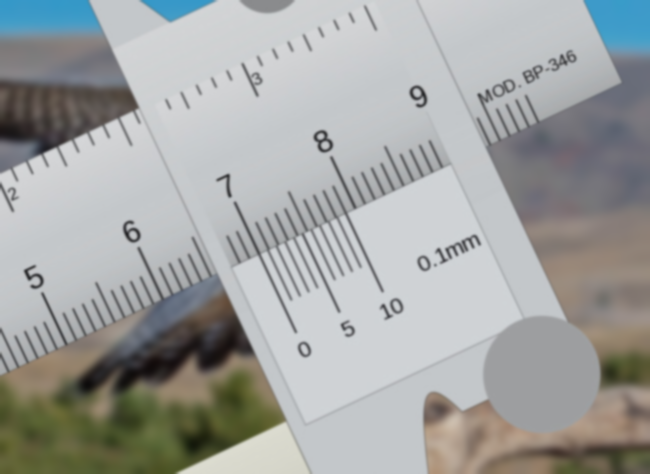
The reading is 70.0mm
